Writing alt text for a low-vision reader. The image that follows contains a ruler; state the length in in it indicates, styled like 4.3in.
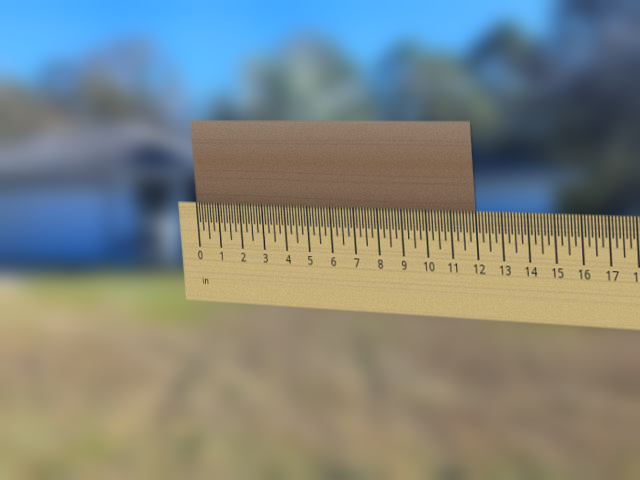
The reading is 12in
